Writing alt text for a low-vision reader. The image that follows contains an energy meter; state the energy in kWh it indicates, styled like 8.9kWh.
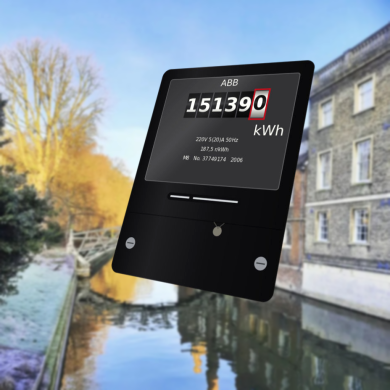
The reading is 15139.0kWh
